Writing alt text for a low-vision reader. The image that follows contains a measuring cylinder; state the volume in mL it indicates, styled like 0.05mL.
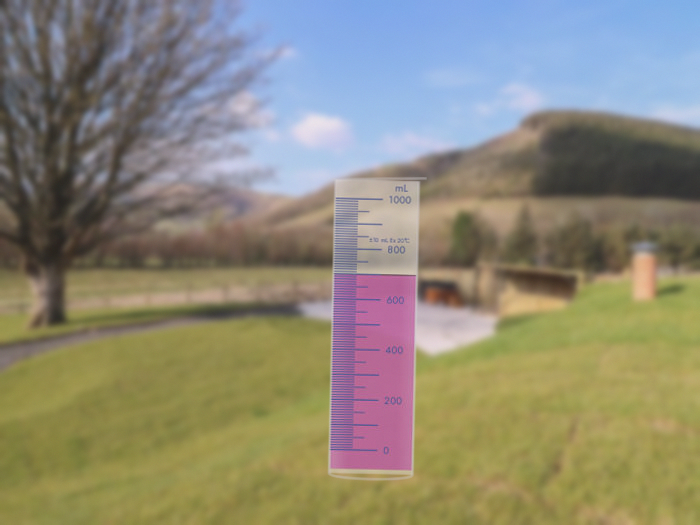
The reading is 700mL
